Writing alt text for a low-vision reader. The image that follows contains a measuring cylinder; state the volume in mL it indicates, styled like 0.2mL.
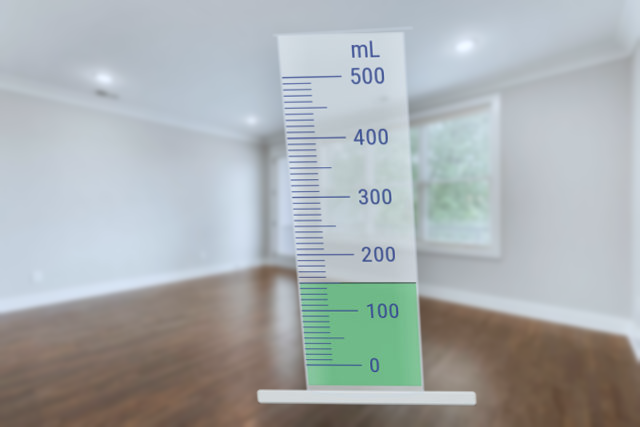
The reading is 150mL
